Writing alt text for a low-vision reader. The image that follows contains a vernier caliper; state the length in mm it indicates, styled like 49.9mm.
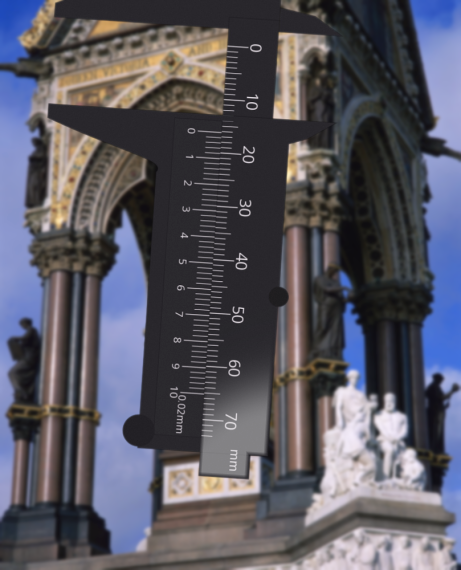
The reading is 16.2mm
